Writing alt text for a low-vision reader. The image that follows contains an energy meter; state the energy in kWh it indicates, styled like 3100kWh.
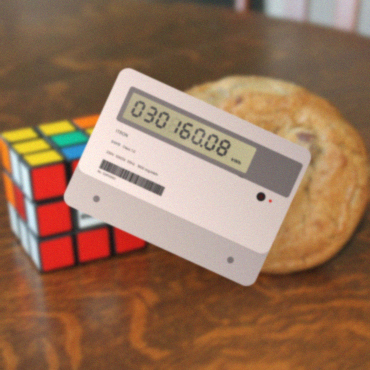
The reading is 30160.08kWh
